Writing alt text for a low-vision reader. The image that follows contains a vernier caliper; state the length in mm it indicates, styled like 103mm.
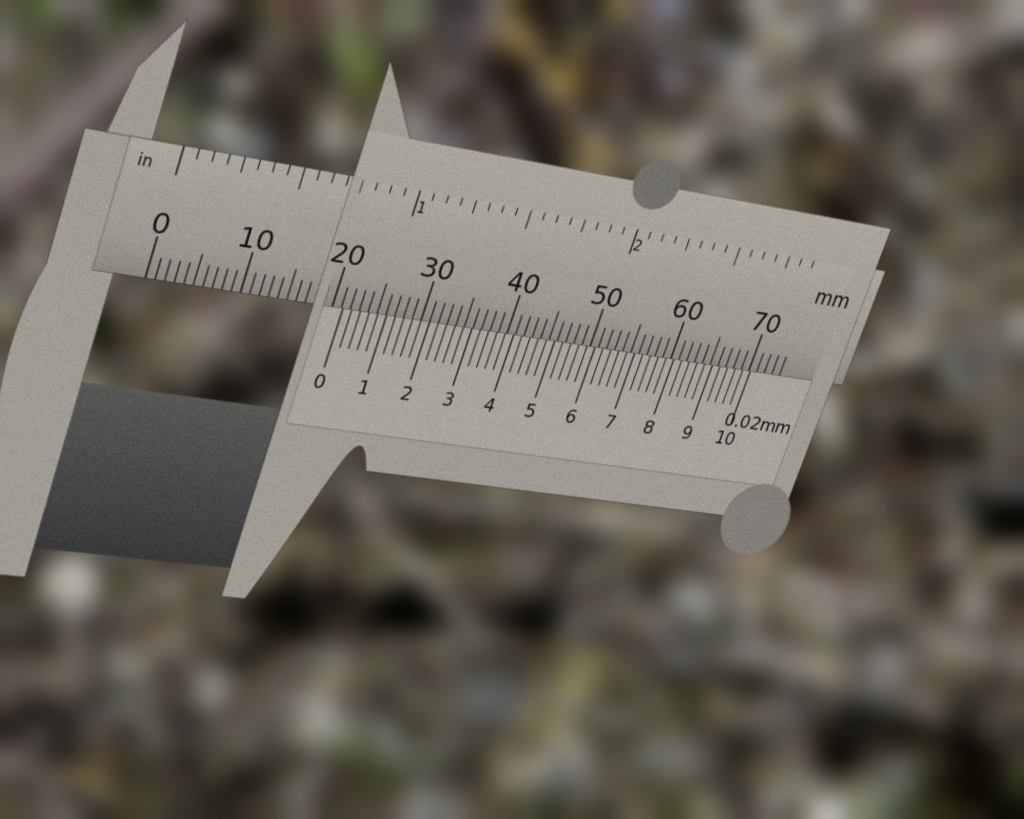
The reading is 21.2mm
